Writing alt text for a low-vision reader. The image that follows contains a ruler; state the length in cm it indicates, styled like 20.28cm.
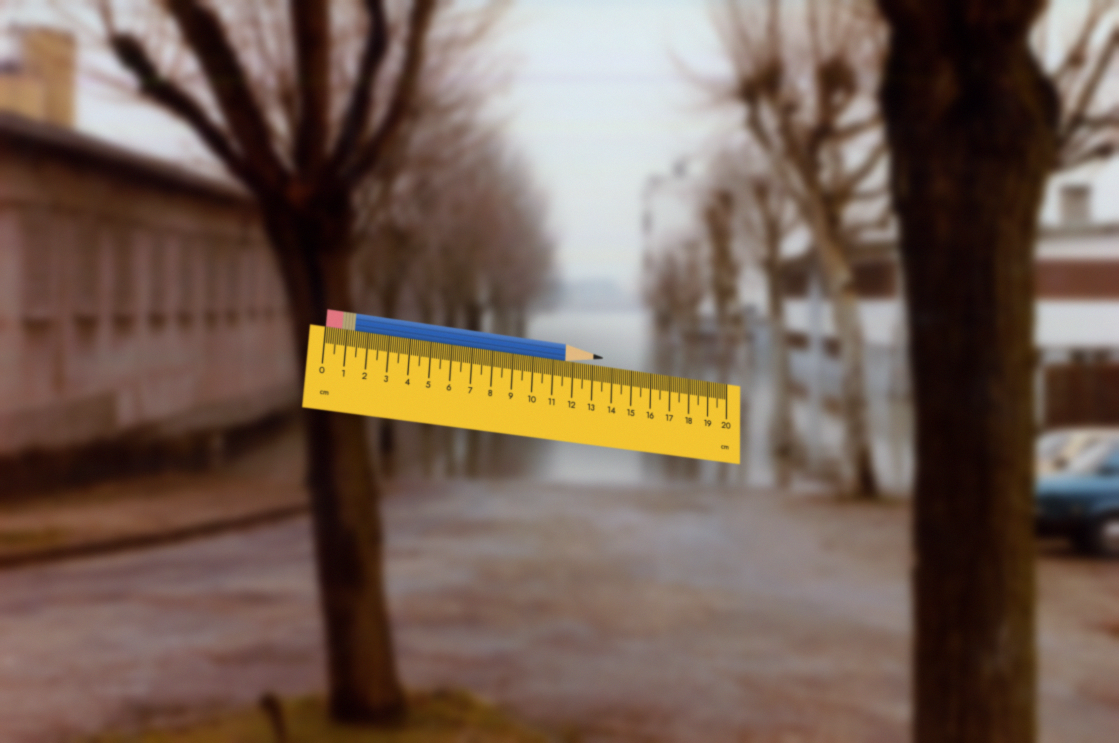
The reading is 13.5cm
